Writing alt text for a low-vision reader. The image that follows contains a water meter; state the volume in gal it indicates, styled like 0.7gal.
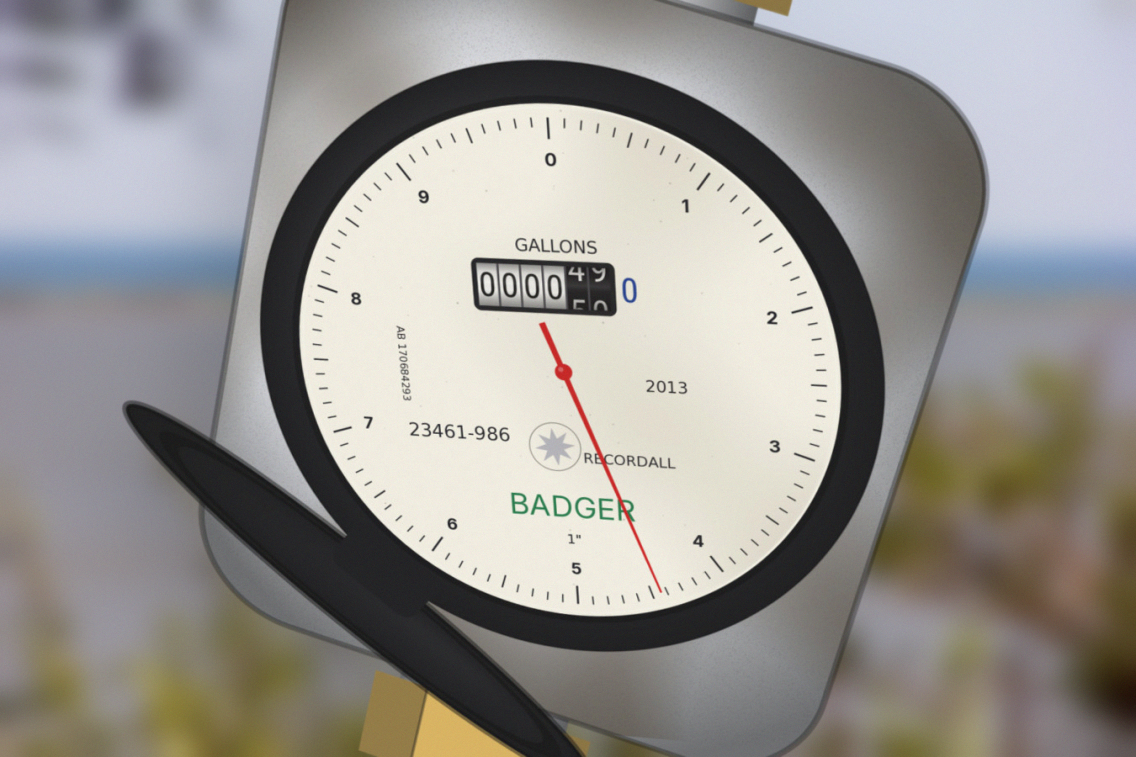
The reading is 494.4gal
